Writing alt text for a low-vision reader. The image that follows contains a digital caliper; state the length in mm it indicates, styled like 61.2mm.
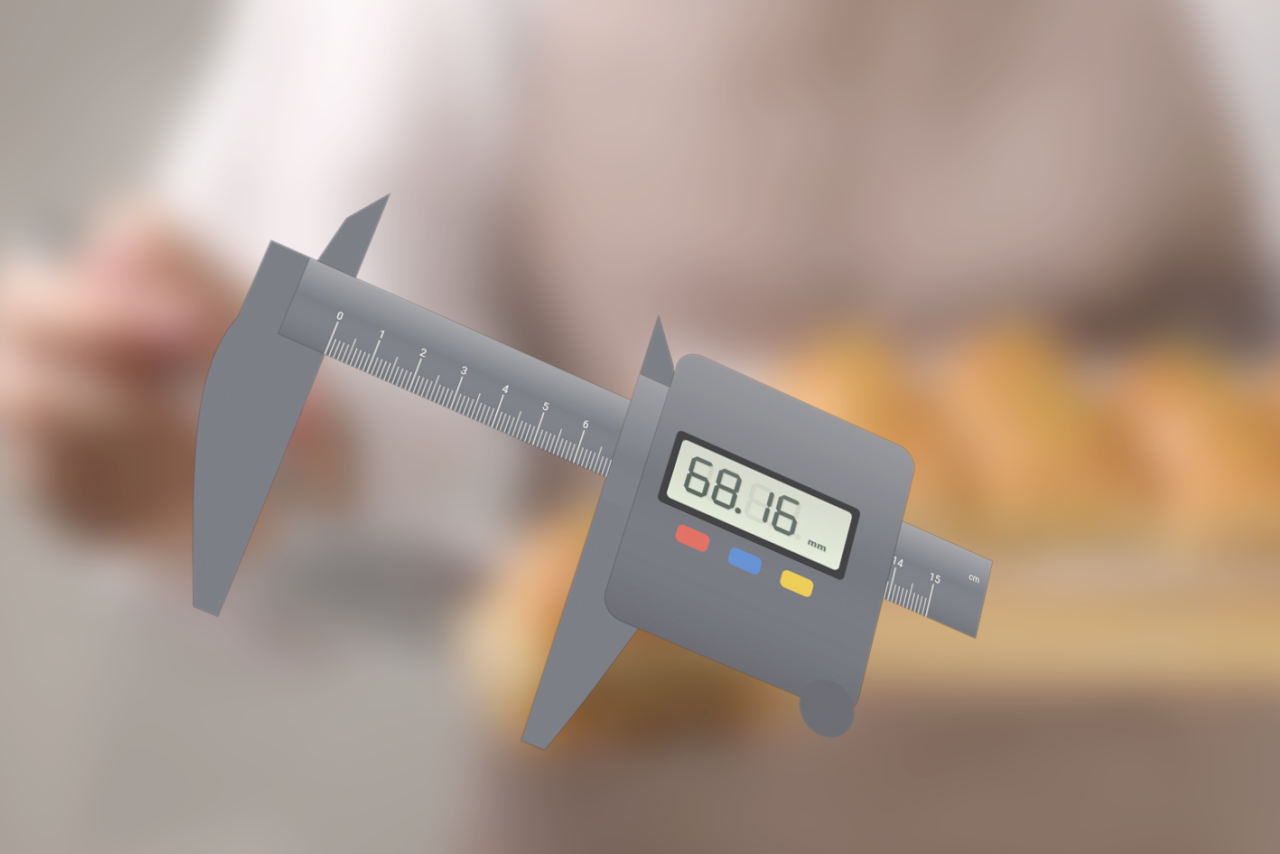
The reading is 68.16mm
